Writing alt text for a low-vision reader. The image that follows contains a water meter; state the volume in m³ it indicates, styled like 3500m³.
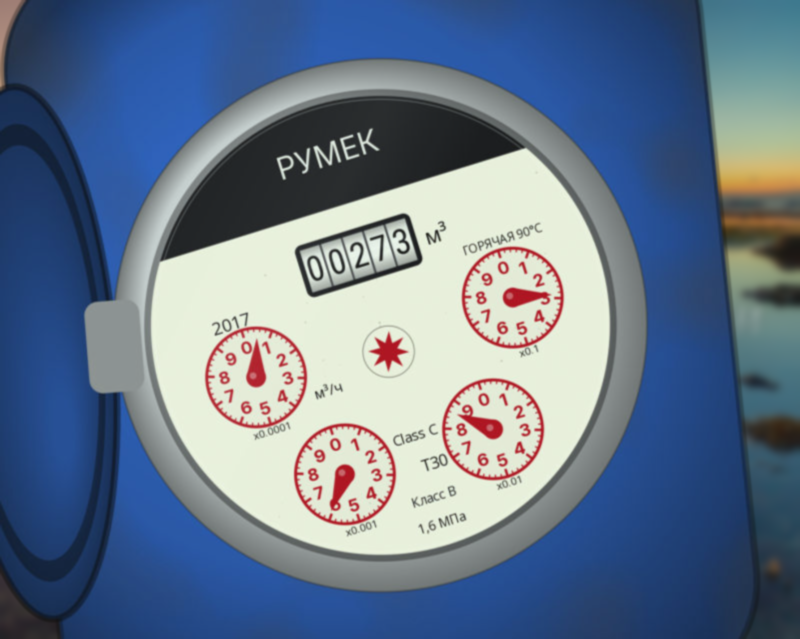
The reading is 273.2860m³
